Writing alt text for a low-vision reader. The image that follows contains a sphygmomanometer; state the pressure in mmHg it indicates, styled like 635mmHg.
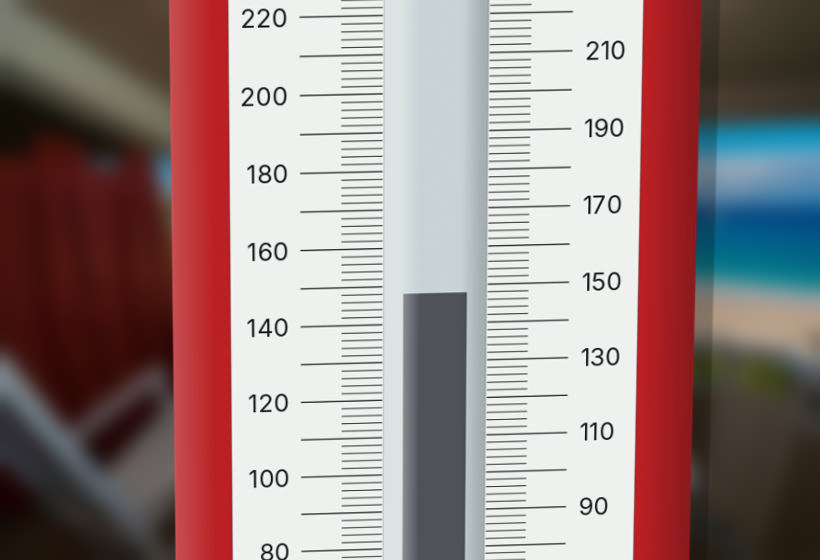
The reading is 148mmHg
